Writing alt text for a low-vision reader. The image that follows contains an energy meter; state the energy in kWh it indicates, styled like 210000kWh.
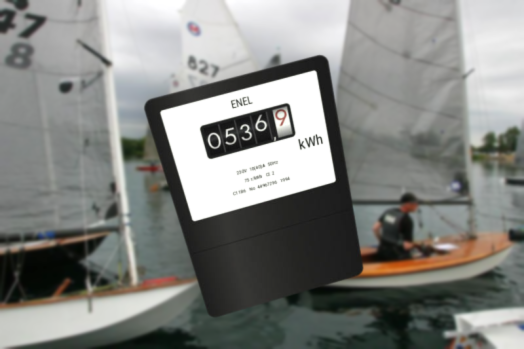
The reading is 536.9kWh
